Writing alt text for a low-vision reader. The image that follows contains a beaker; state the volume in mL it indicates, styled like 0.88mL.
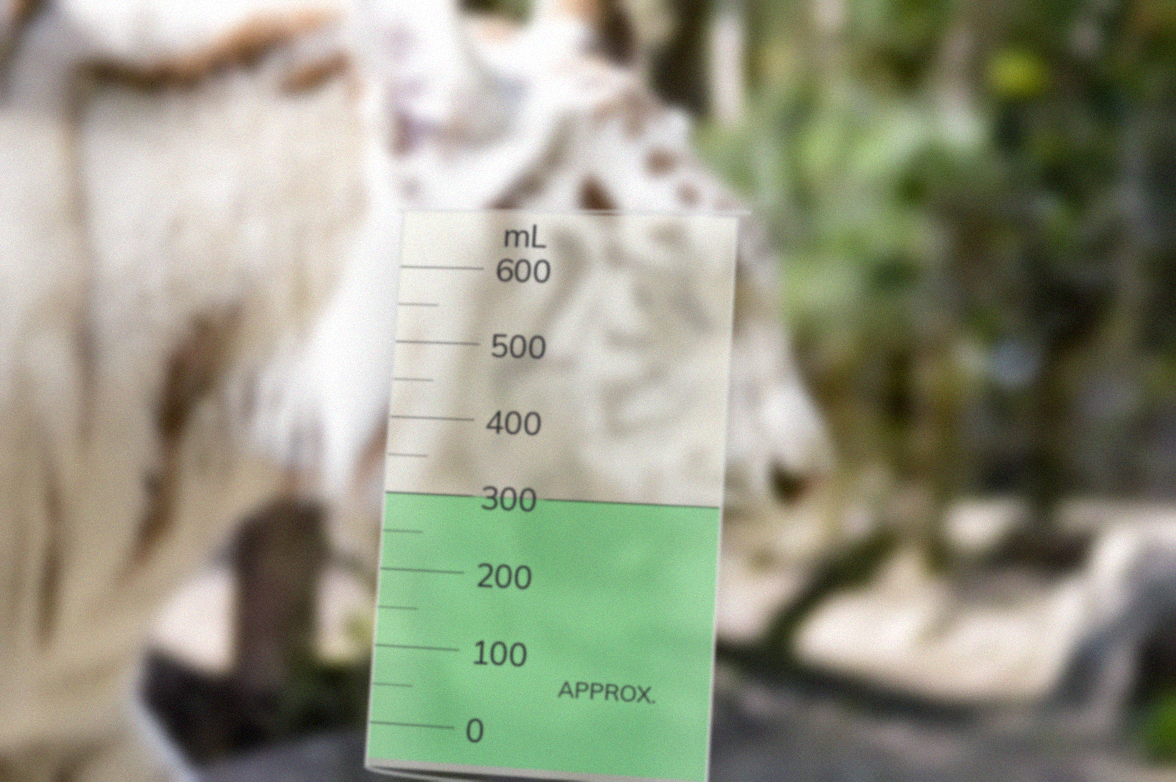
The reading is 300mL
